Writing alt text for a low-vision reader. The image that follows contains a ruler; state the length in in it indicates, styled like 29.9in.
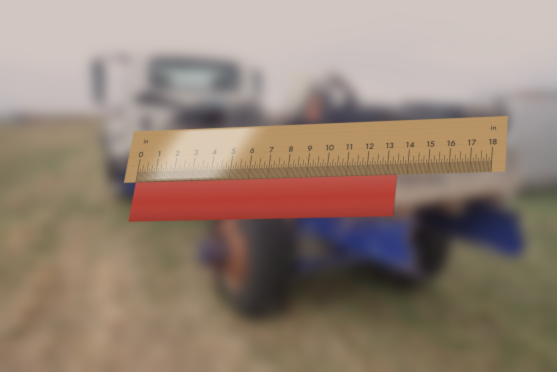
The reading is 13.5in
